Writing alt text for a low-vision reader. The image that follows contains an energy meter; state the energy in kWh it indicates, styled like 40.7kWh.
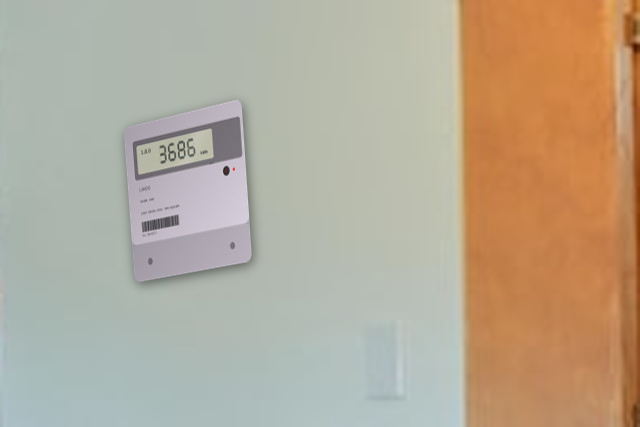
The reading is 3686kWh
